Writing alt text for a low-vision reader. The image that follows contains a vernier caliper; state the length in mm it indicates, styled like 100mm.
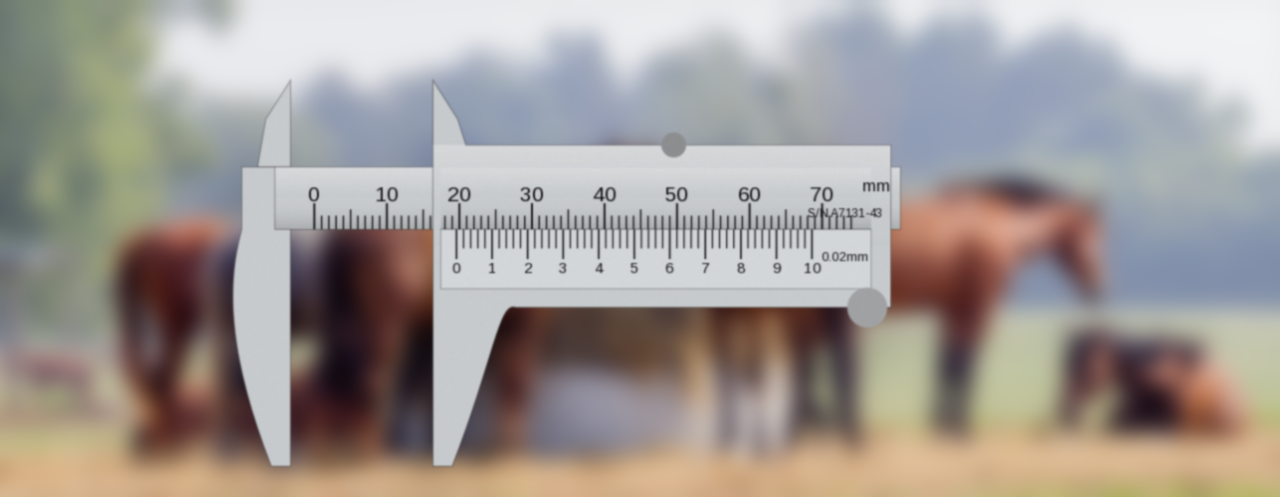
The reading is 19.6mm
